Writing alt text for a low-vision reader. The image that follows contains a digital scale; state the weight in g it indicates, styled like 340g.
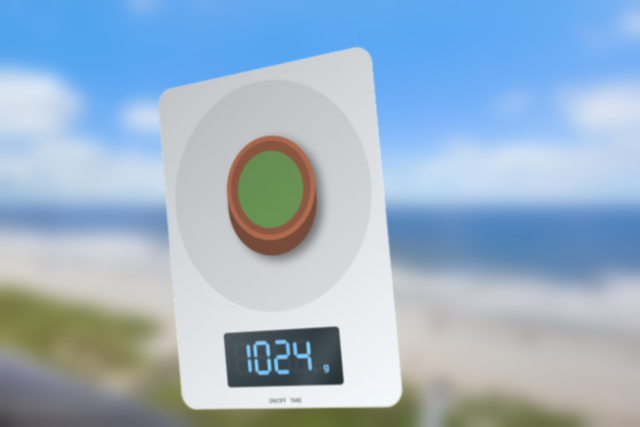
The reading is 1024g
